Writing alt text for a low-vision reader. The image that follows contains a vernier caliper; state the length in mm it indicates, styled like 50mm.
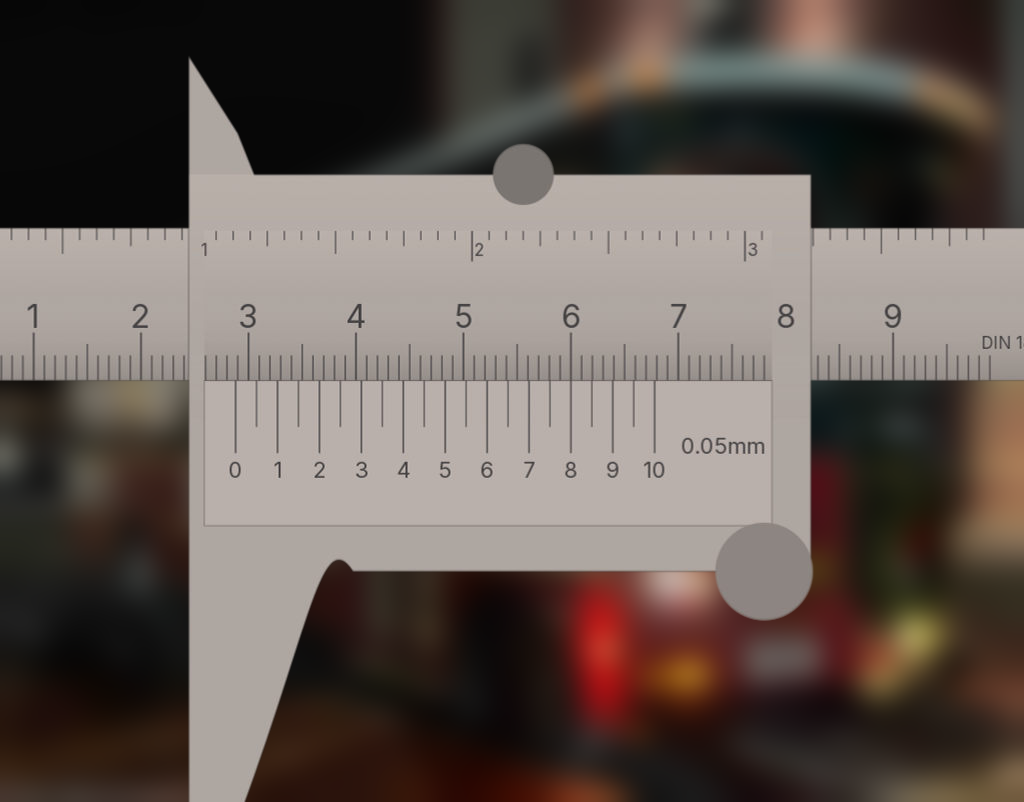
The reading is 28.8mm
